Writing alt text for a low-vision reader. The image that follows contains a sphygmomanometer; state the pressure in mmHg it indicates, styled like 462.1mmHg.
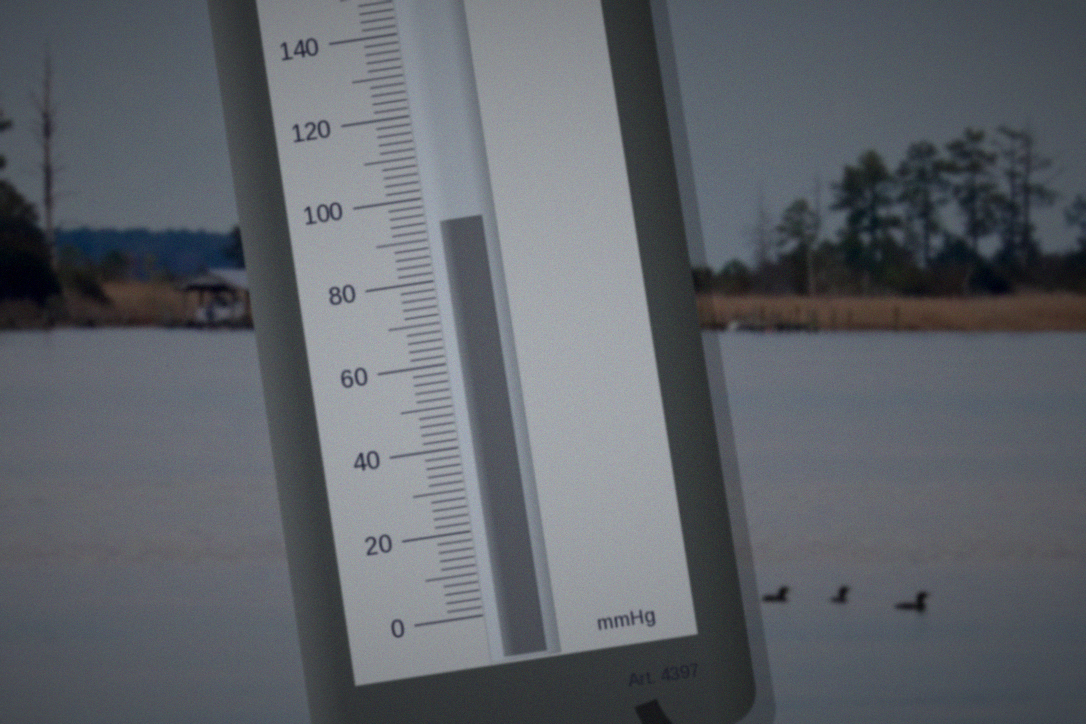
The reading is 94mmHg
